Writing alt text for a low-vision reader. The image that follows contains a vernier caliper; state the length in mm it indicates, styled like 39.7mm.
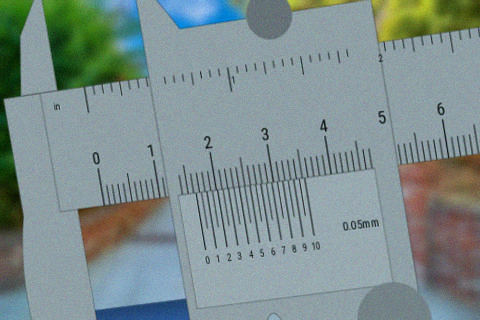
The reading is 16.4mm
